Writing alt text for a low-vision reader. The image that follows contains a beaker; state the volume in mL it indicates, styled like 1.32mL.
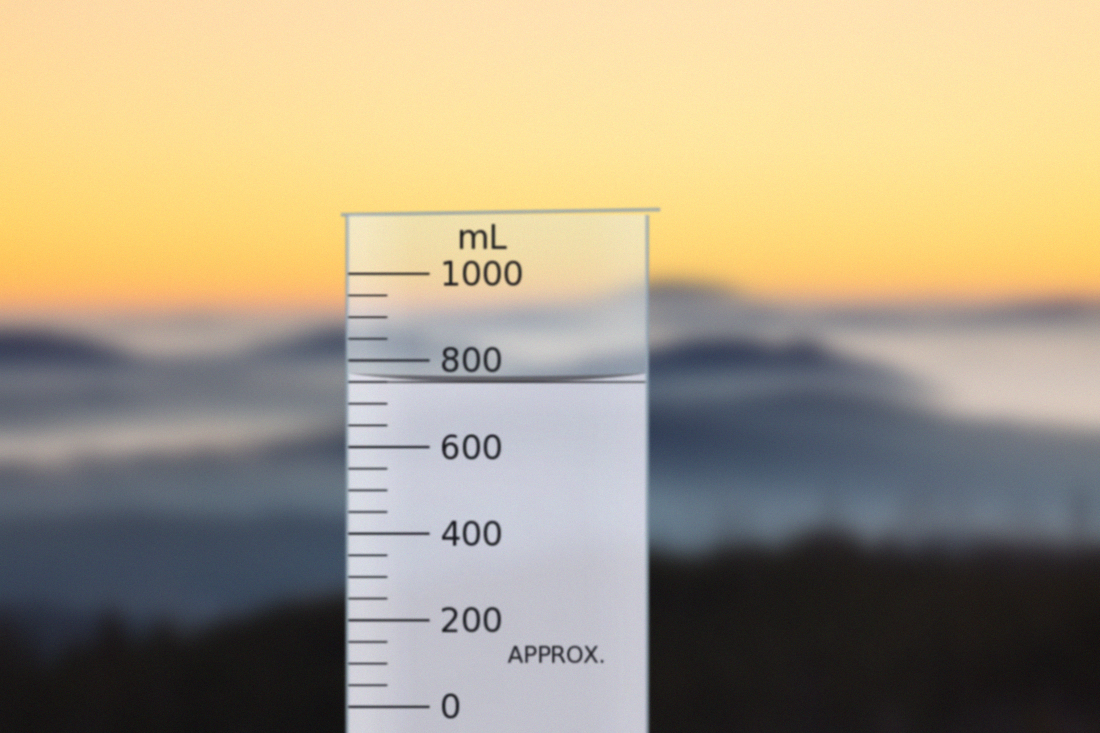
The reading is 750mL
